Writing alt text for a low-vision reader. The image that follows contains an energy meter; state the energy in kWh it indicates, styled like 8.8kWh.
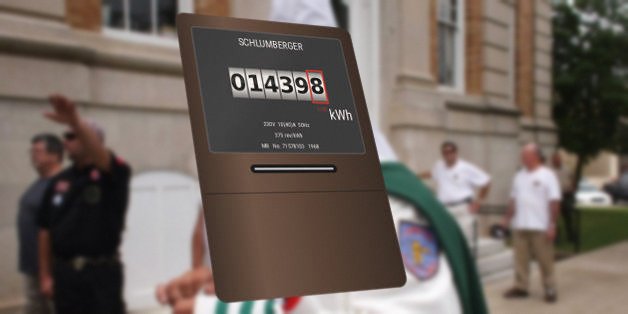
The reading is 1439.8kWh
